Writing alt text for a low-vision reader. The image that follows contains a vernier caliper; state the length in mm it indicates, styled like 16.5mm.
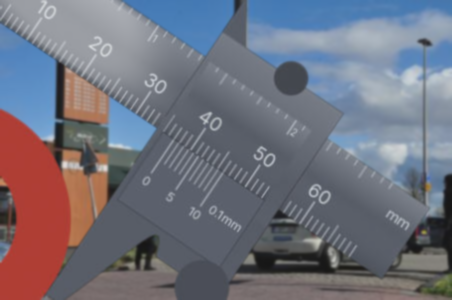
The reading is 37.0mm
